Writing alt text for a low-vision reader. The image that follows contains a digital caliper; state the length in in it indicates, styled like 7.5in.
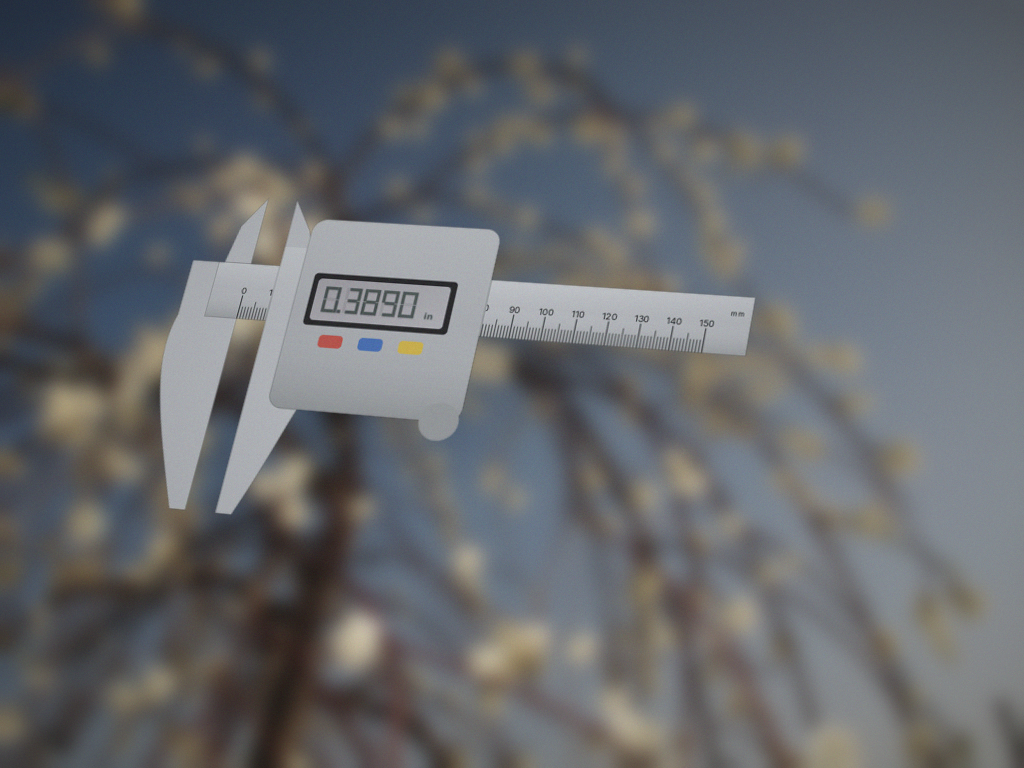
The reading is 0.3890in
